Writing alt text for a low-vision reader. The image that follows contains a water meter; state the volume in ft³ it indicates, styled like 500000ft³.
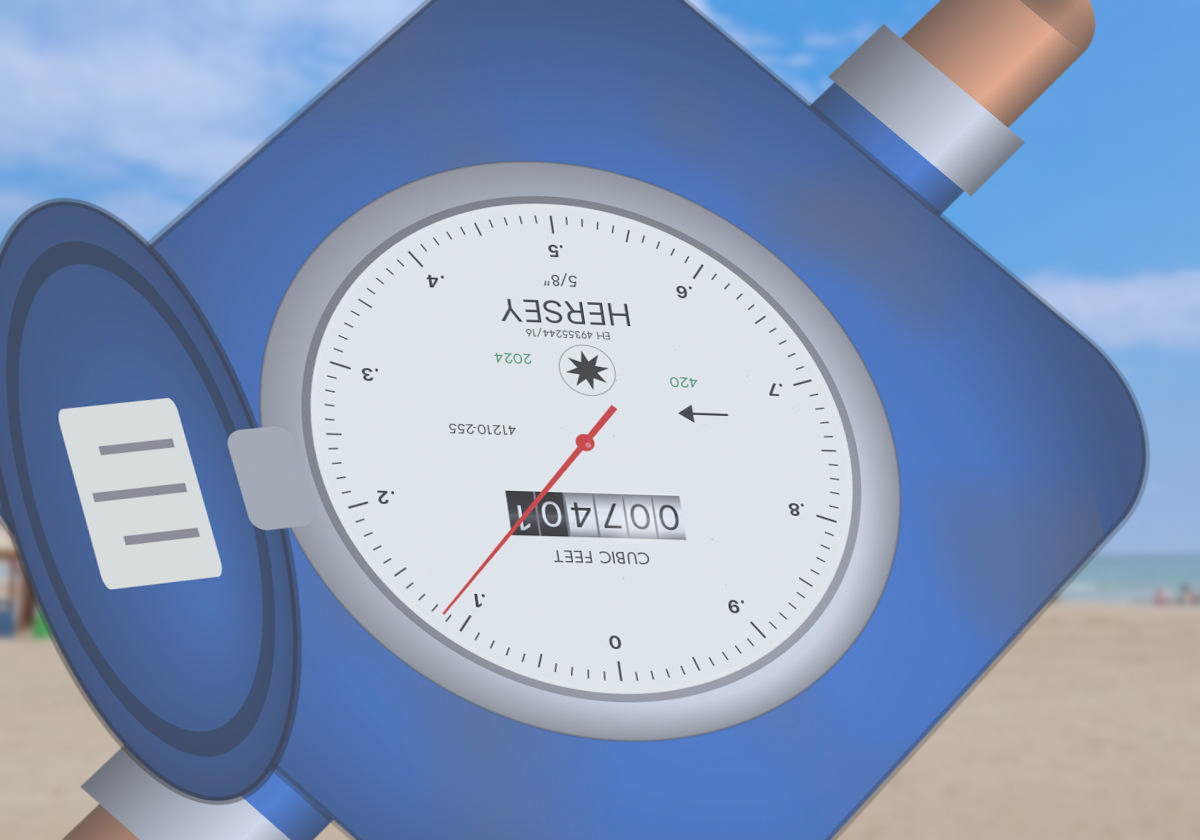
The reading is 7401.11ft³
